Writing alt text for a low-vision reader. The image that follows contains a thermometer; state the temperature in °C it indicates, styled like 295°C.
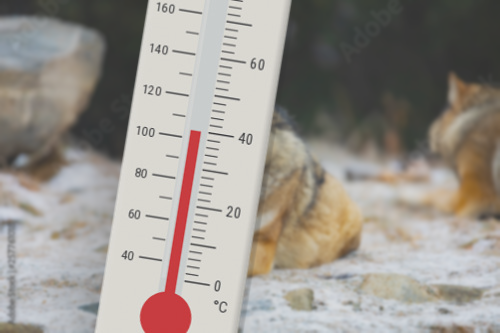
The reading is 40°C
